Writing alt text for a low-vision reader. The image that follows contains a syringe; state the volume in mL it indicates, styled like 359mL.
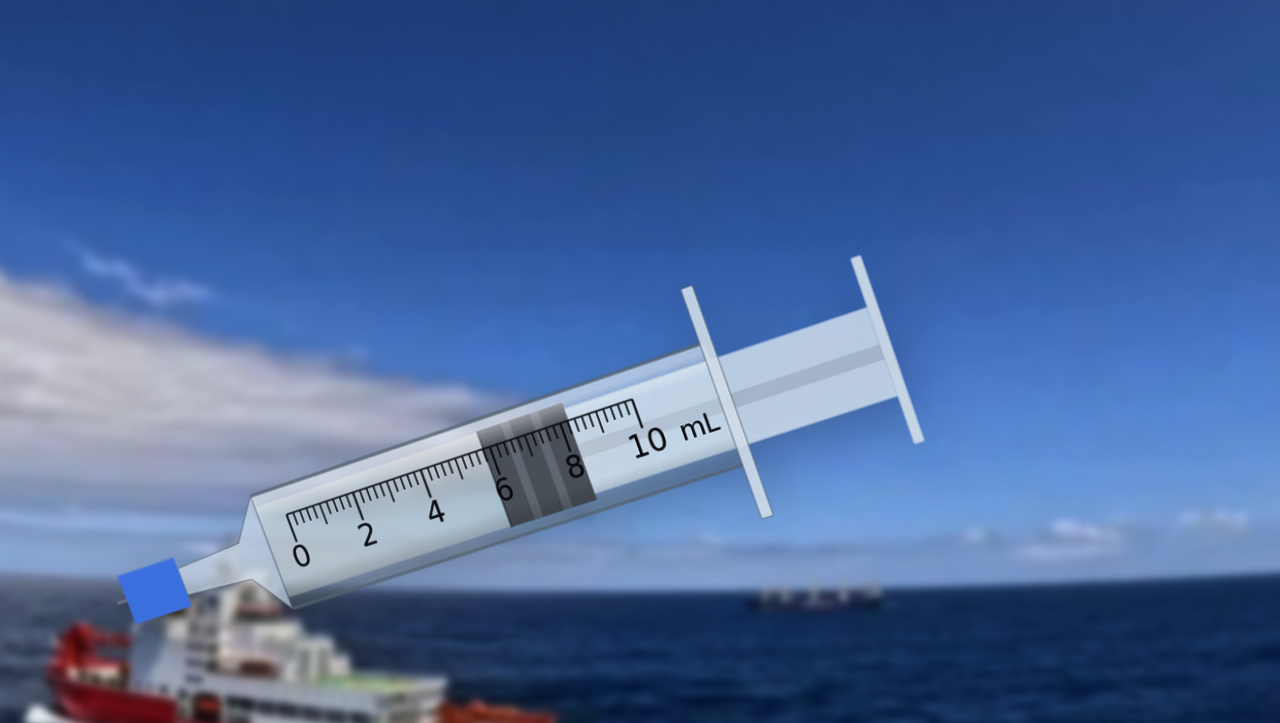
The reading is 5.8mL
